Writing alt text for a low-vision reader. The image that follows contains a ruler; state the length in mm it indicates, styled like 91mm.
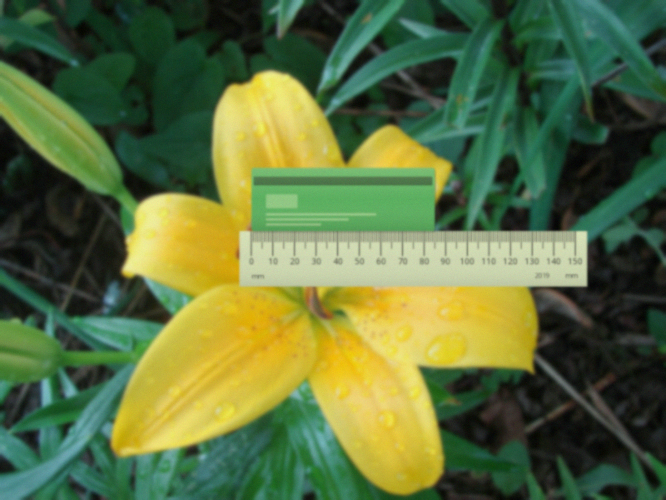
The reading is 85mm
